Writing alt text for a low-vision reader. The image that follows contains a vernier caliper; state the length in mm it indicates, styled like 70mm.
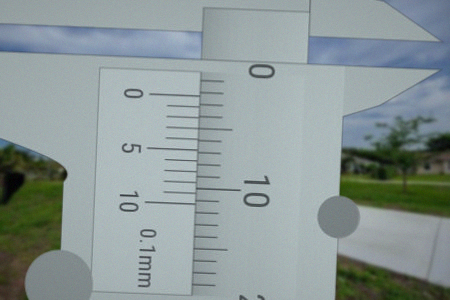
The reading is 2.3mm
